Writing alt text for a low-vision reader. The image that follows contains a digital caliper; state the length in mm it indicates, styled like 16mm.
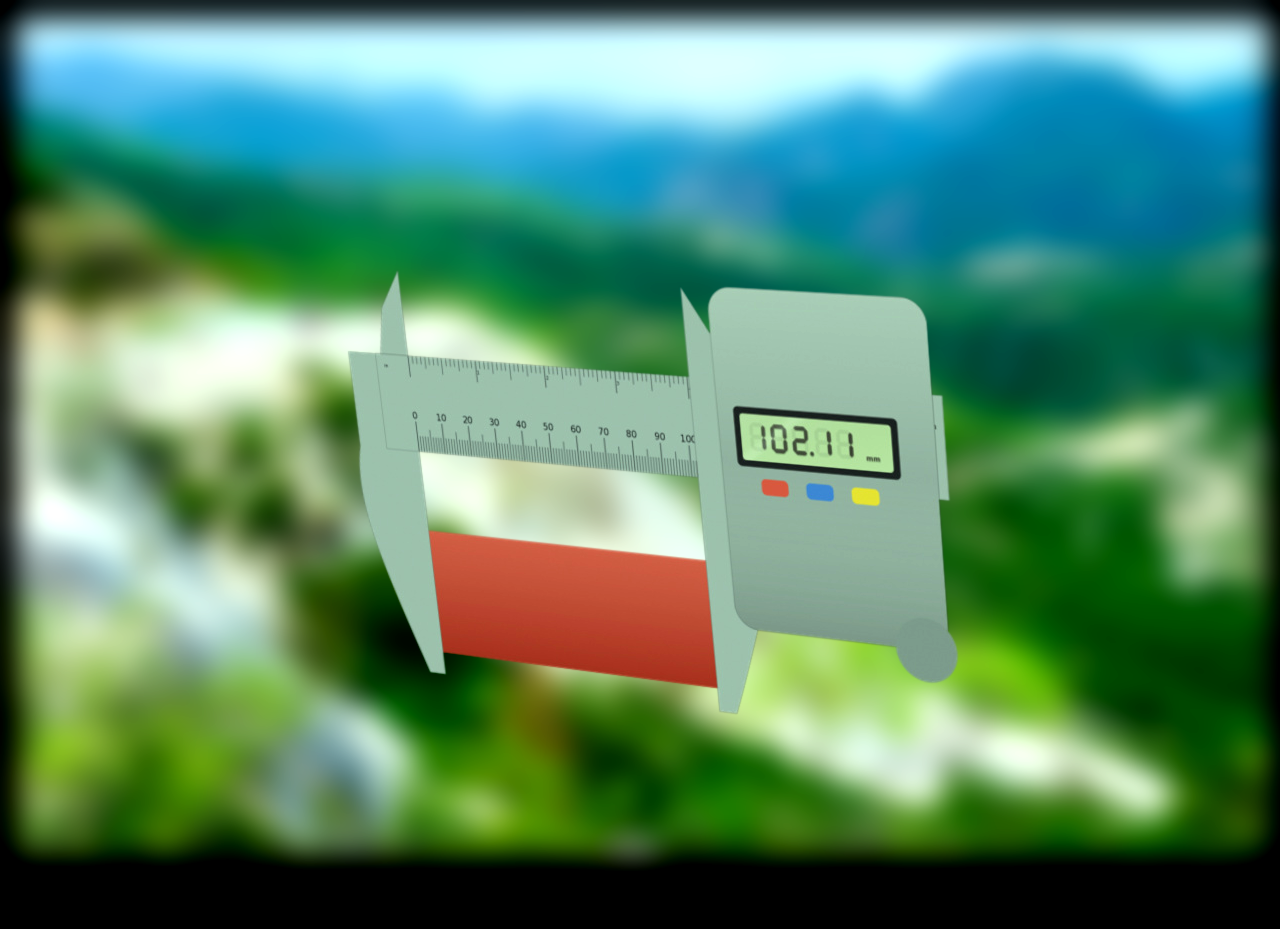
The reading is 102.11mm
